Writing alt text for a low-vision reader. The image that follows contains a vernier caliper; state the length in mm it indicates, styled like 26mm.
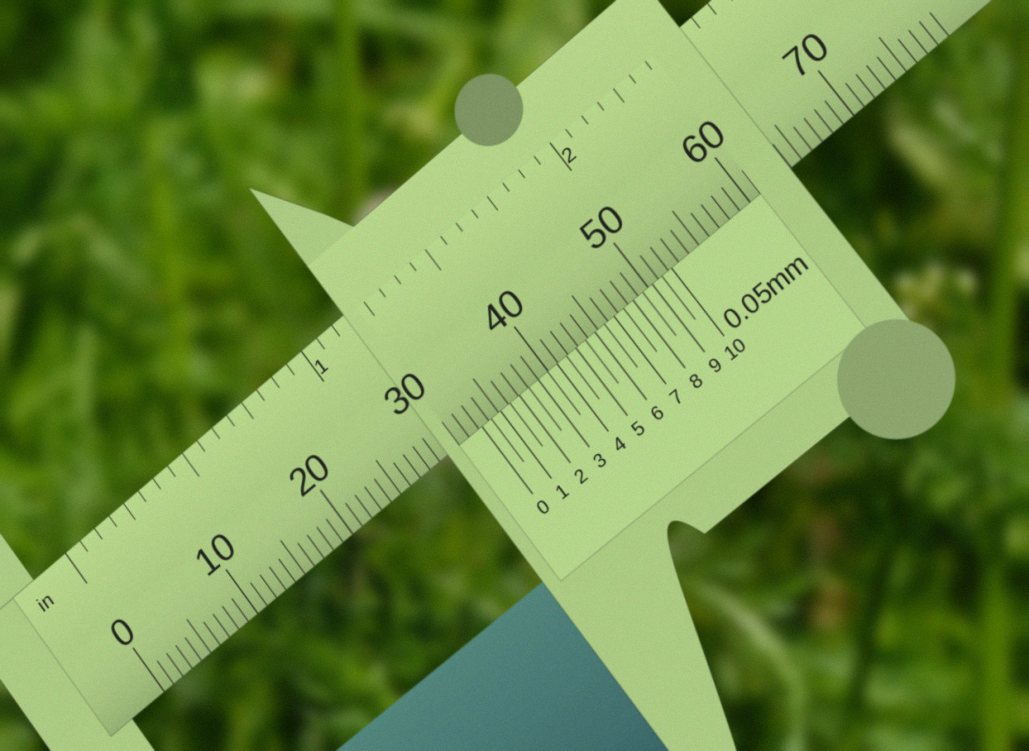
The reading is 33.3mm
